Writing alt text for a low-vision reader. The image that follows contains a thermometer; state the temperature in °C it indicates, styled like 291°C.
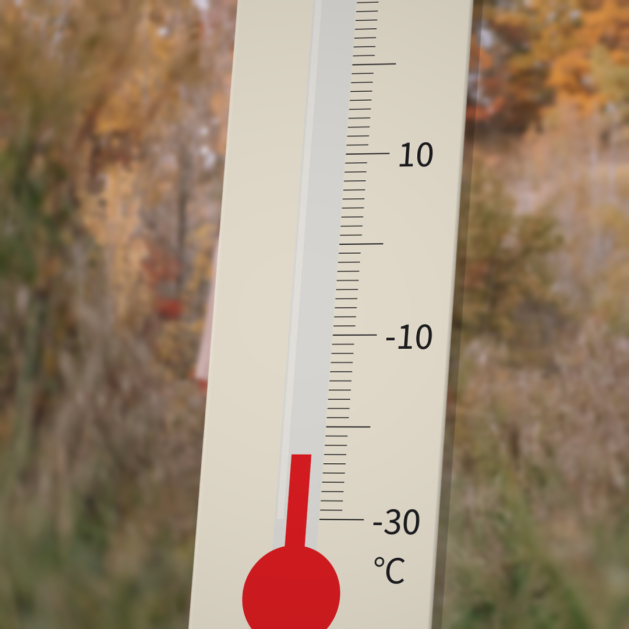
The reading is -23°C
